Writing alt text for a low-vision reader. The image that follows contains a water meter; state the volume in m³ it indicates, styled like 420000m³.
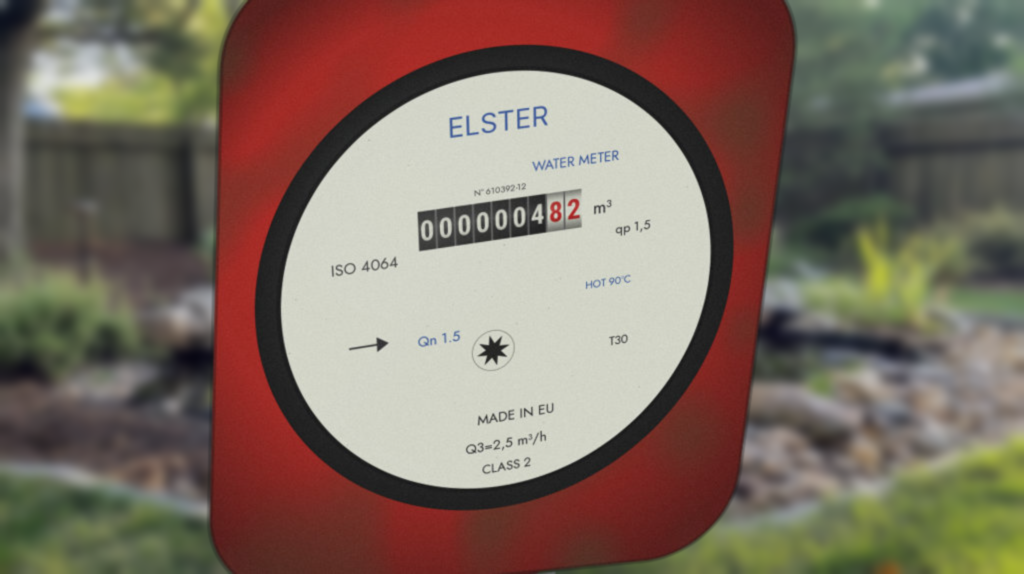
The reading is 4.82m³
